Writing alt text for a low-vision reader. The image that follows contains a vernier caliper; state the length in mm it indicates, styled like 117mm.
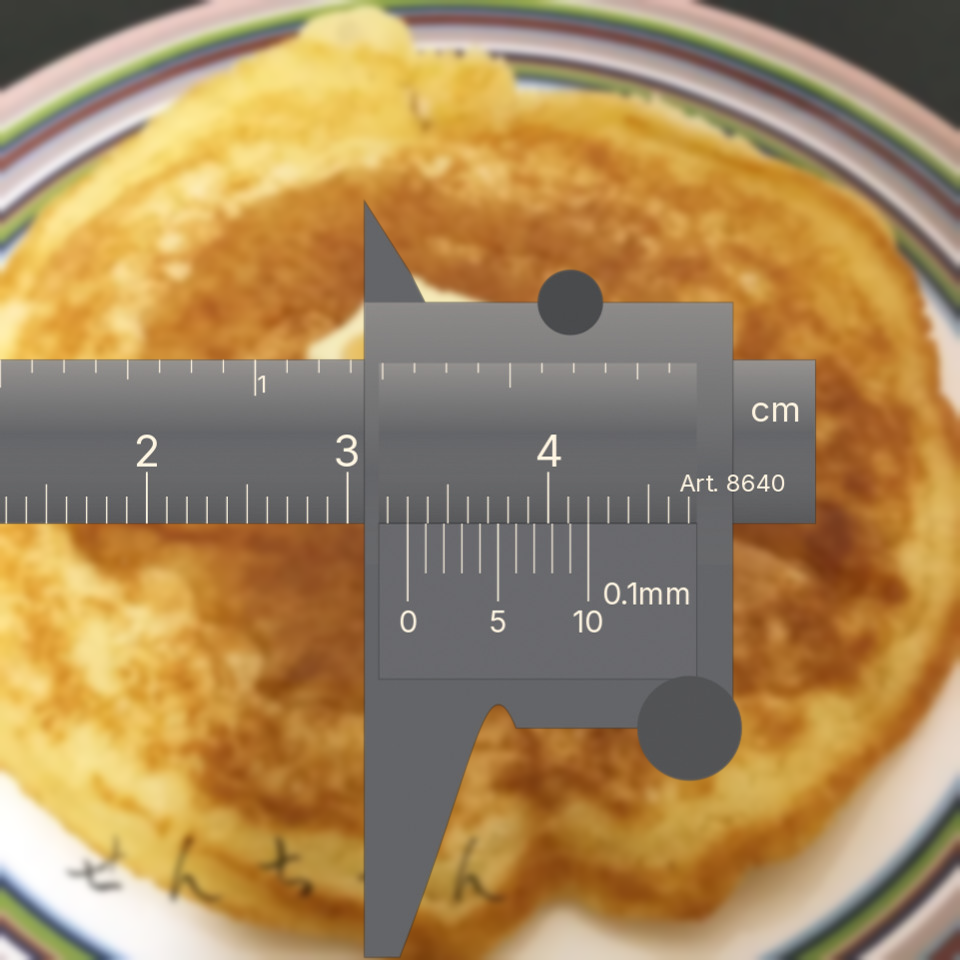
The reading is 33.0mm
